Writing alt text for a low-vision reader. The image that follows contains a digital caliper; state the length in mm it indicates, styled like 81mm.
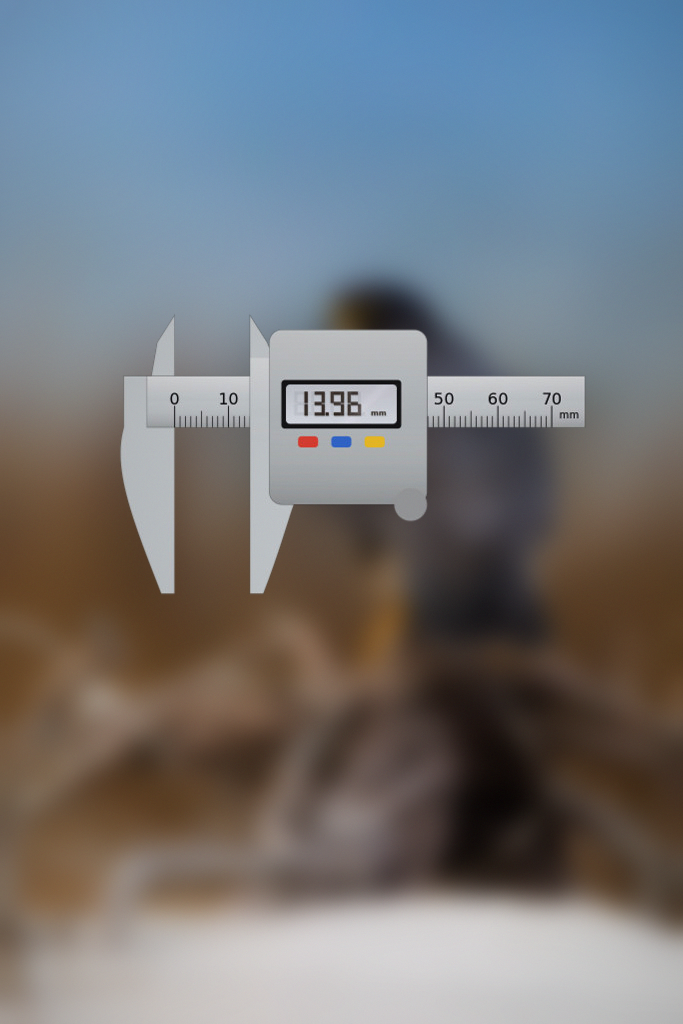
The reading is 13.96mm
